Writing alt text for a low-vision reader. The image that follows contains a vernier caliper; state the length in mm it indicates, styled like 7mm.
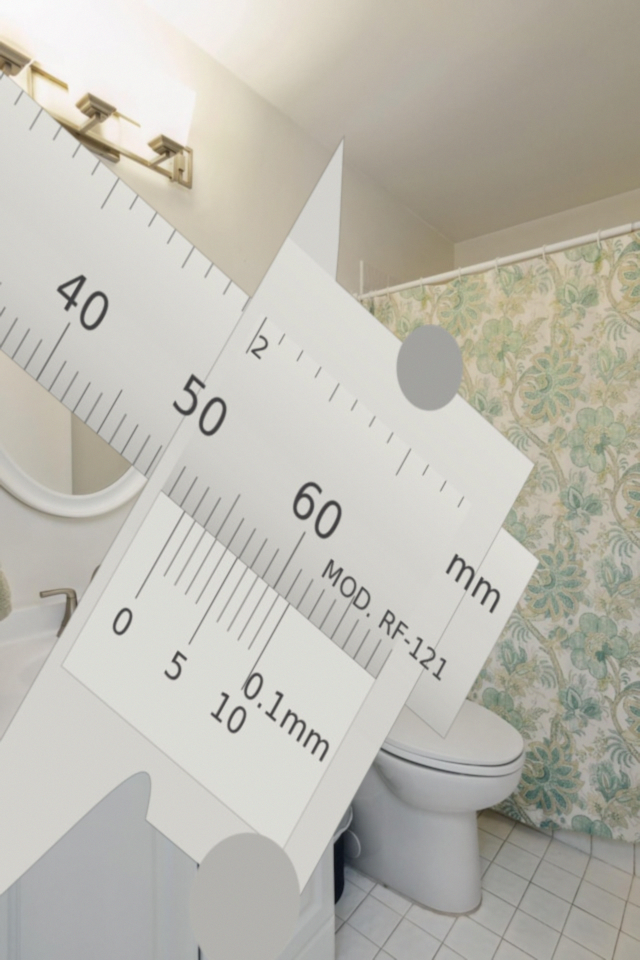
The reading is 52.4mm
